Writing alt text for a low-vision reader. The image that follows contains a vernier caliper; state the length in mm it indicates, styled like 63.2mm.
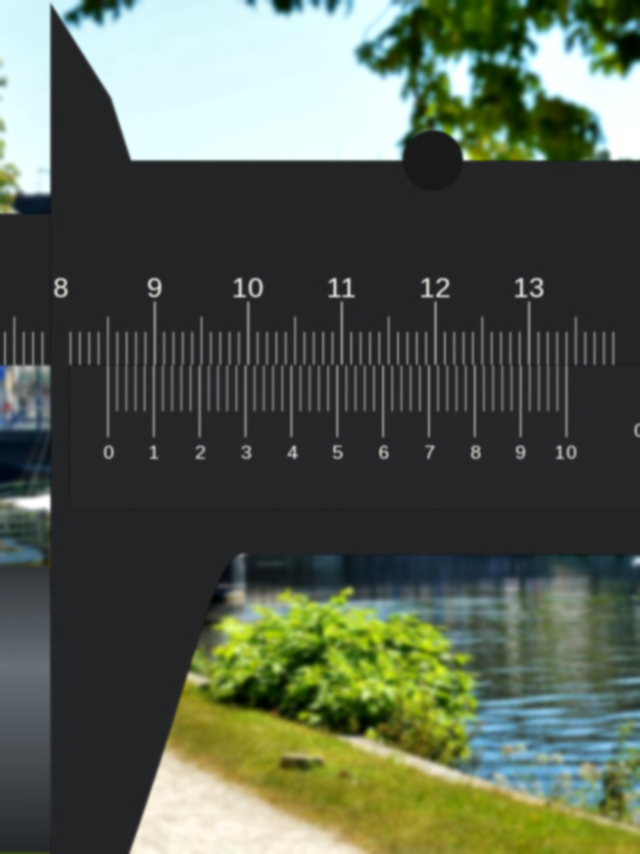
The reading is 85.0mm
